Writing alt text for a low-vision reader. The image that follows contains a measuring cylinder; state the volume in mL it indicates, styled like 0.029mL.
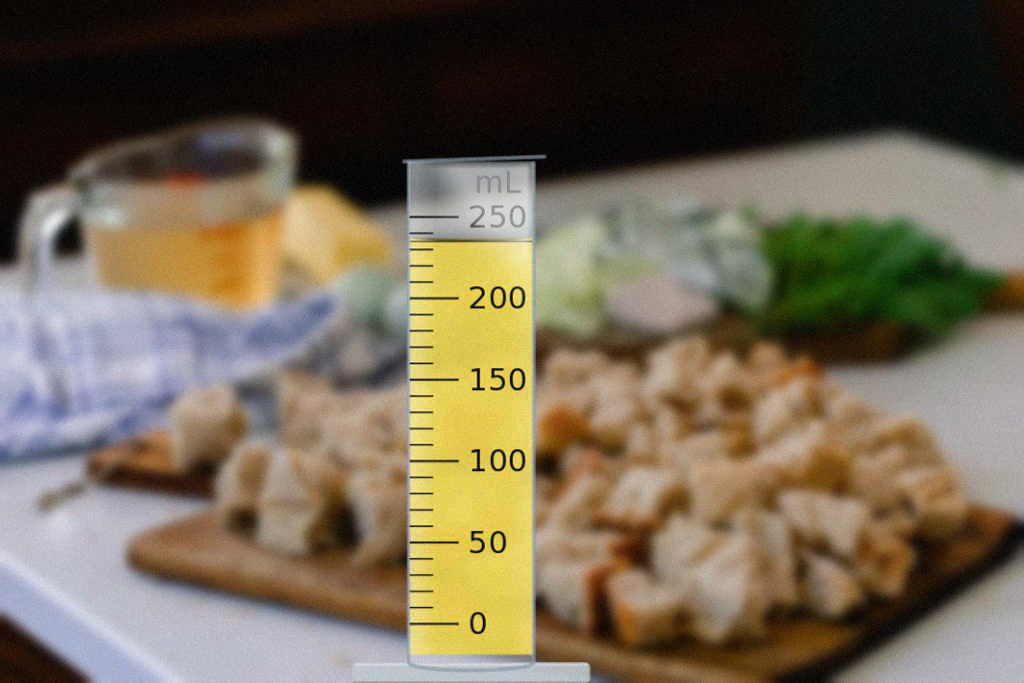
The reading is 235mL
